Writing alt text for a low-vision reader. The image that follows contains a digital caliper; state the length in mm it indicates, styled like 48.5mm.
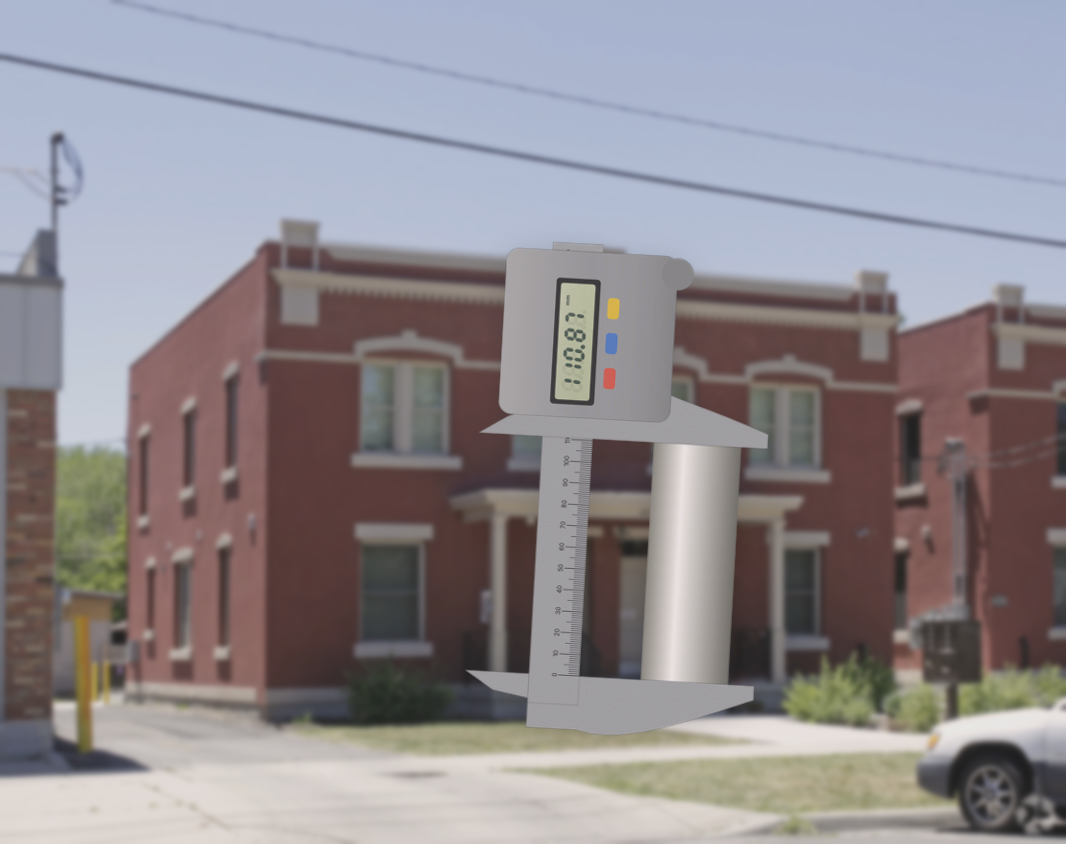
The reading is 110.87mm
